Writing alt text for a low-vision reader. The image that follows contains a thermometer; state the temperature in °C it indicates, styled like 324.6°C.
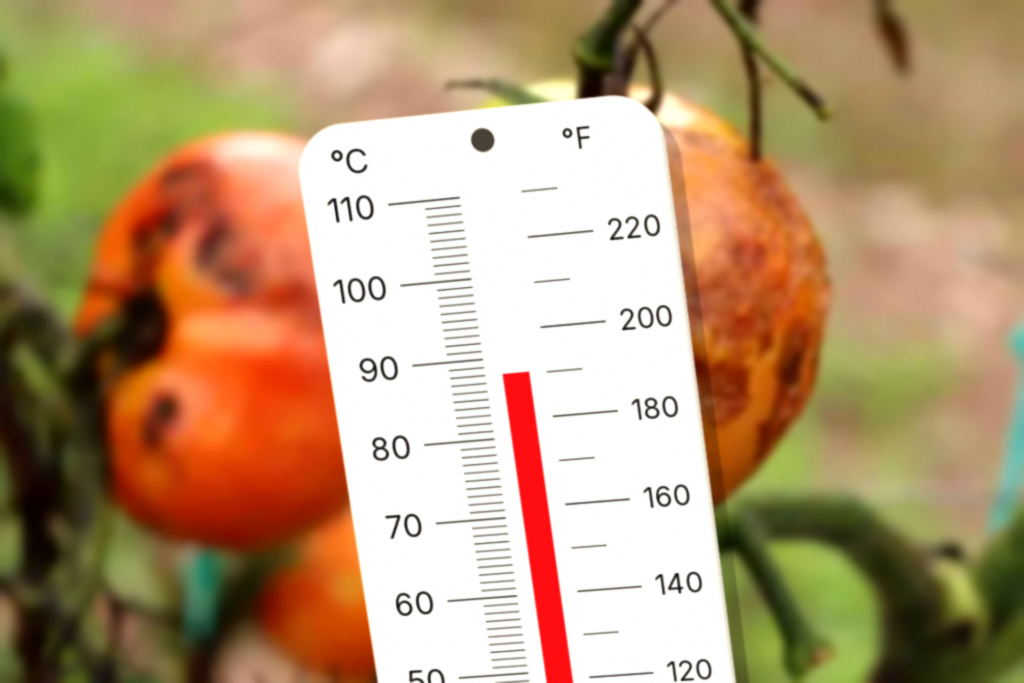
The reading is 88°C
